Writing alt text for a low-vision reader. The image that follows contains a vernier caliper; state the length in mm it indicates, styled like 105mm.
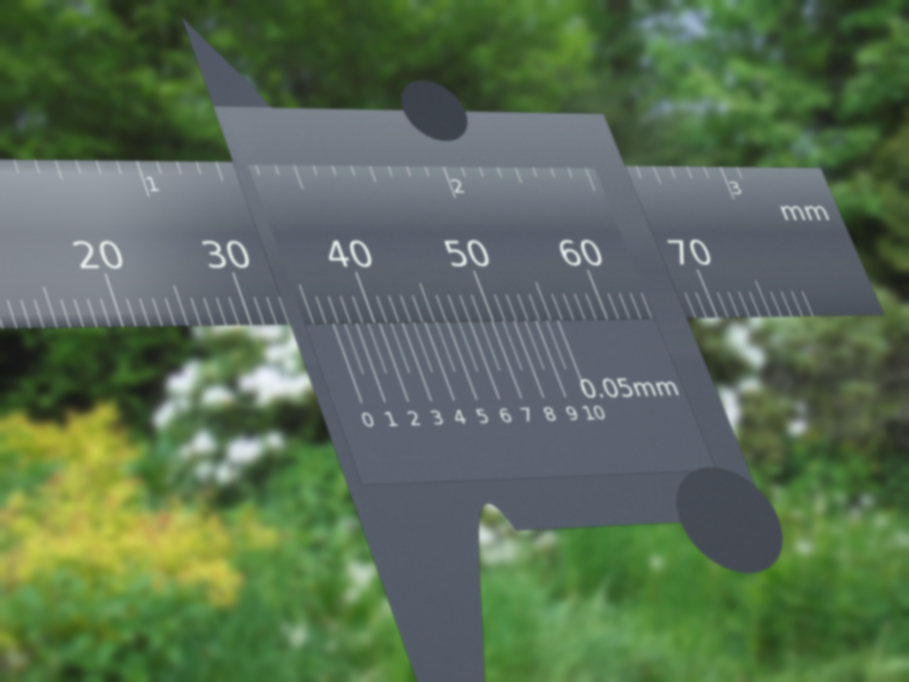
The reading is 36.6mm
